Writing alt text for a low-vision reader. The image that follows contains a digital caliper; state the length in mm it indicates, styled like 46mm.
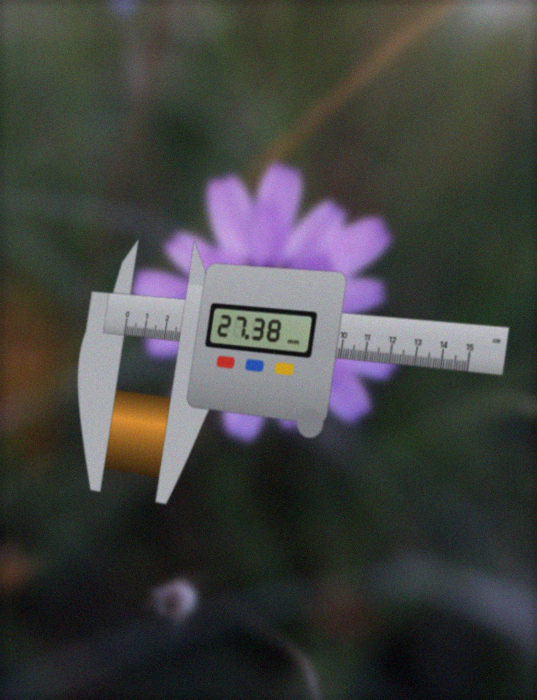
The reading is 27.38mm
